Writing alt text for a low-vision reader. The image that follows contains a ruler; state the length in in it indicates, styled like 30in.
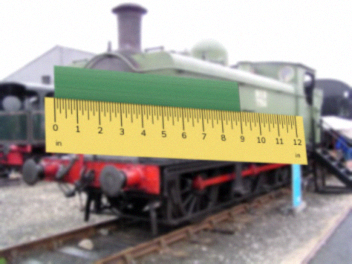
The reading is 9in
